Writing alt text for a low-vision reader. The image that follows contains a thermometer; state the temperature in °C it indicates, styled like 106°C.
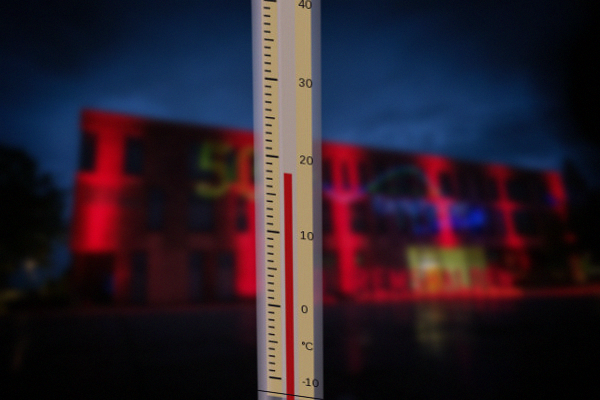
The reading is 18°C
